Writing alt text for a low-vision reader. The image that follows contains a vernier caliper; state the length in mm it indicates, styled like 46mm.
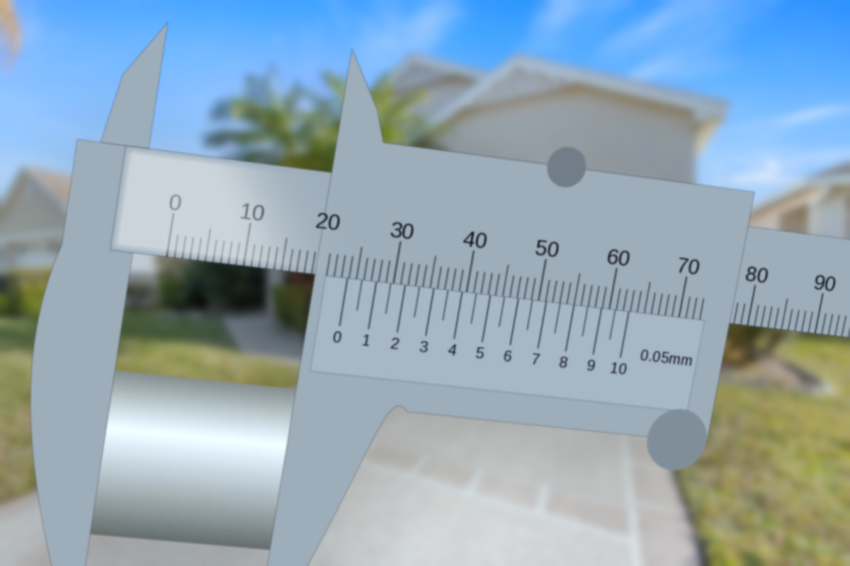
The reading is 23.8mm
